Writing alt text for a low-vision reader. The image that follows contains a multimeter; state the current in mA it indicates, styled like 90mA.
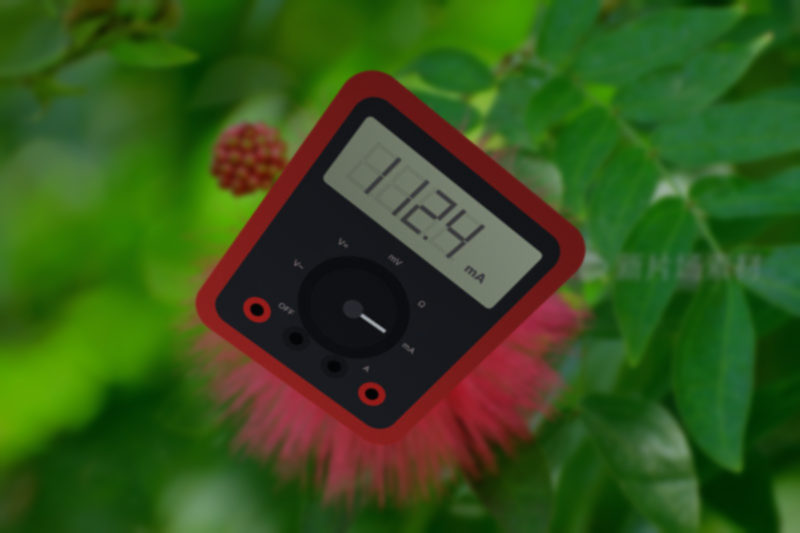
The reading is 112.4mA
